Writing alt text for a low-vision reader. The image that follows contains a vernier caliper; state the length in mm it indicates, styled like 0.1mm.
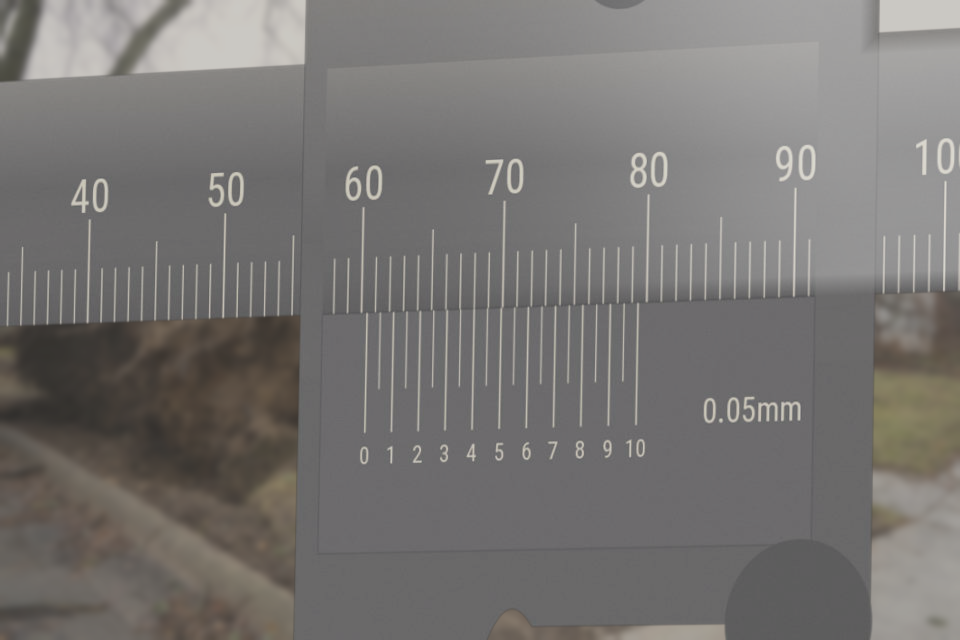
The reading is 60.4mm
